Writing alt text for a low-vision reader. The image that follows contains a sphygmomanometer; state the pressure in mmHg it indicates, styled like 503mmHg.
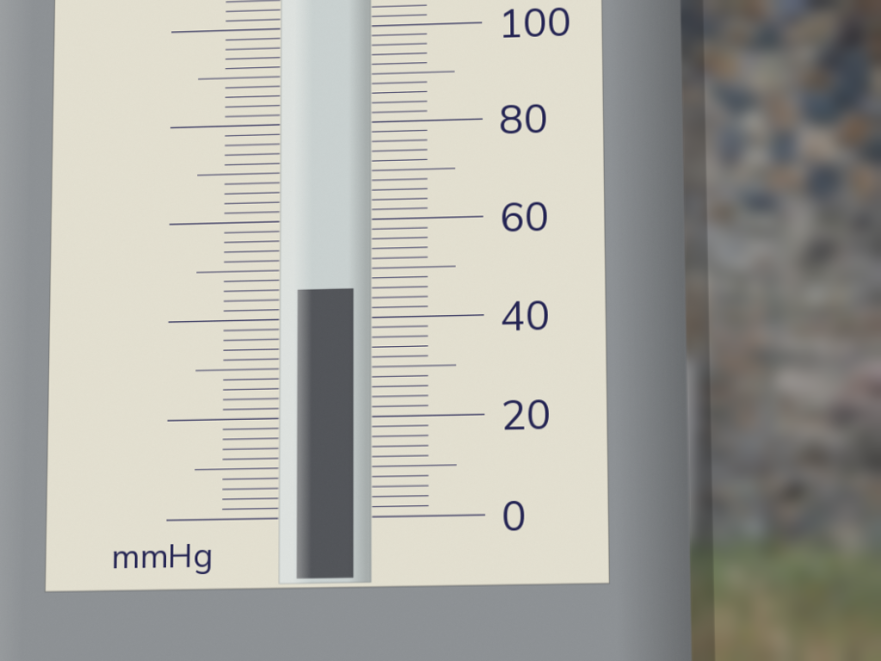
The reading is 46mmHg
